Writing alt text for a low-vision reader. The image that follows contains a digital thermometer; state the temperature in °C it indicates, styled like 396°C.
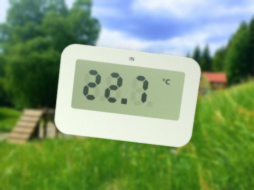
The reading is 22.7°C
